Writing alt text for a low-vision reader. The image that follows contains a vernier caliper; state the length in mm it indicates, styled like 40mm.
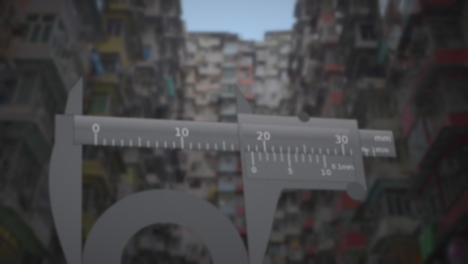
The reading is 18.4mm
